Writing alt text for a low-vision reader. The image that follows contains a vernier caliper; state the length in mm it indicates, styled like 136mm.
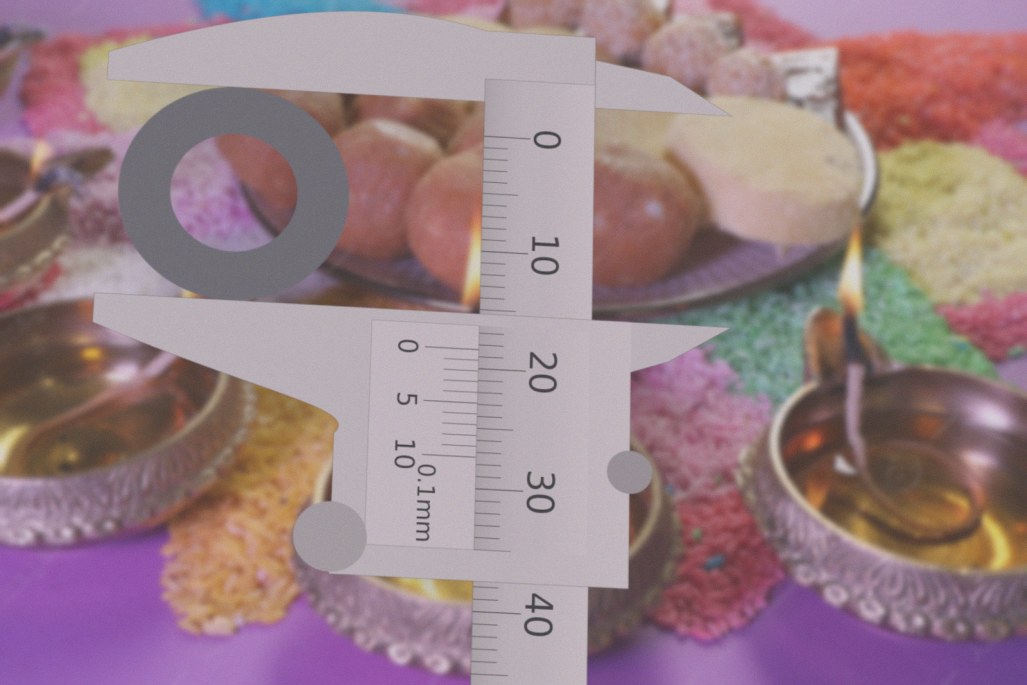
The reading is 18.4mm
